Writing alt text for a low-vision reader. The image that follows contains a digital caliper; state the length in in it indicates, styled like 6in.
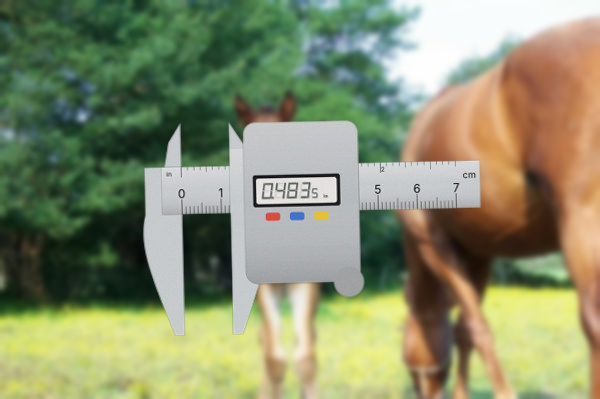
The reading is 0.4835in
